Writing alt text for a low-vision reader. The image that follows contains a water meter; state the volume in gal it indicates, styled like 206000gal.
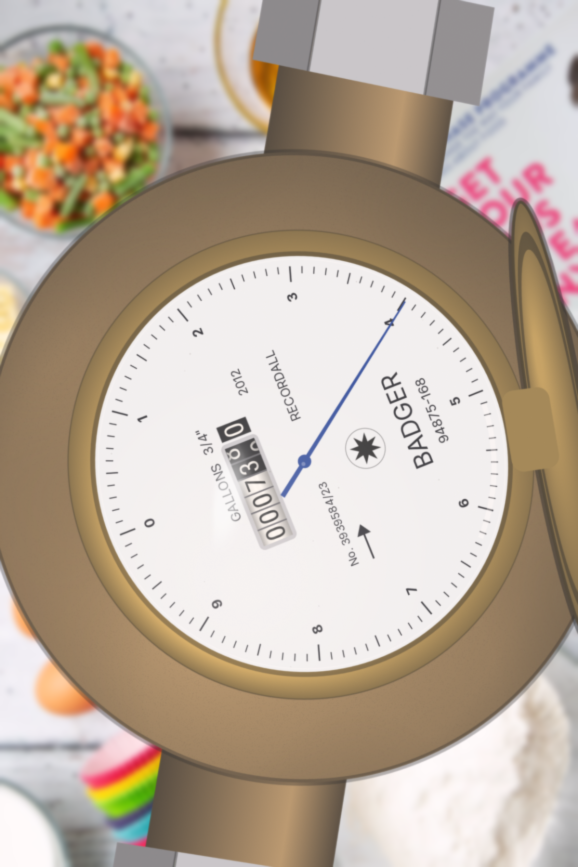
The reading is 7384.0gal
